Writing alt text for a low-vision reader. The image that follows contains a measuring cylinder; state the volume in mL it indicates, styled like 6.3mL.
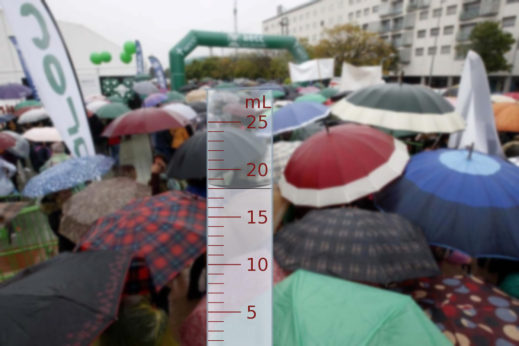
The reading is 18mL
